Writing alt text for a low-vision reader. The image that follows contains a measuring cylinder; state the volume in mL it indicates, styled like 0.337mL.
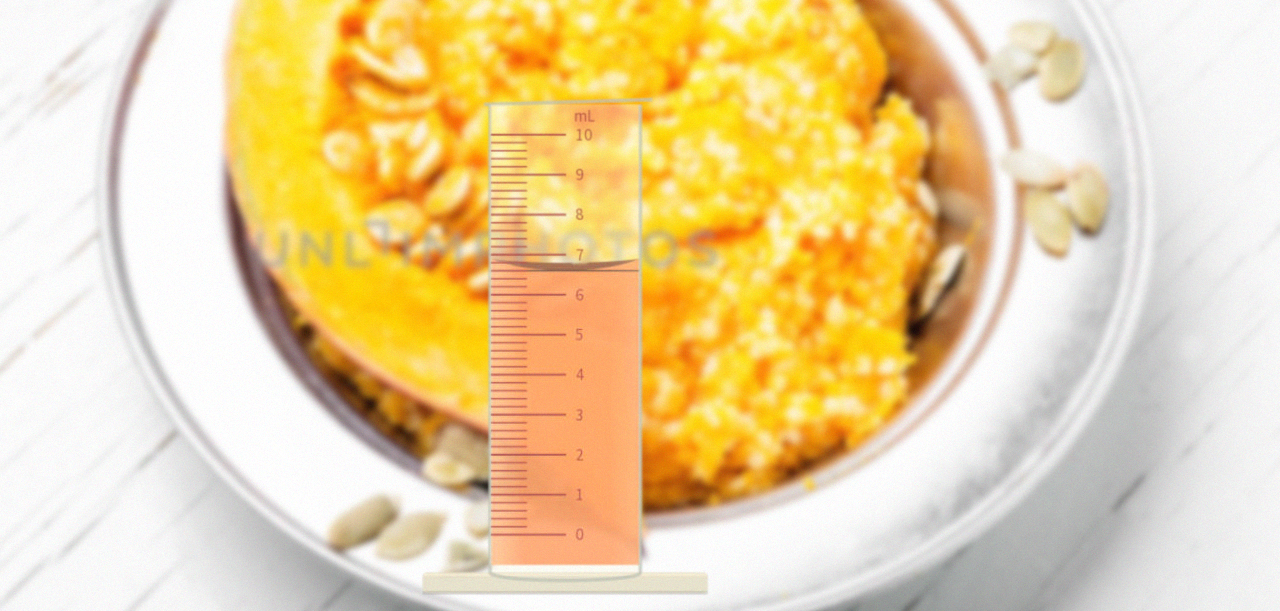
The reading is 6.6mL
